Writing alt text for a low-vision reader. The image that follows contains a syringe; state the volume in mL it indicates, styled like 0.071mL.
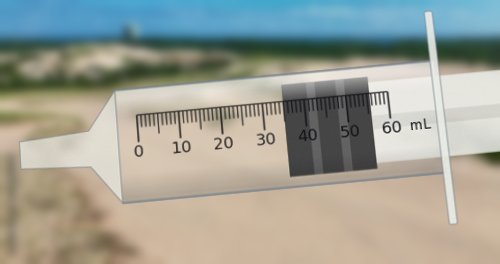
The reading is 35mL
